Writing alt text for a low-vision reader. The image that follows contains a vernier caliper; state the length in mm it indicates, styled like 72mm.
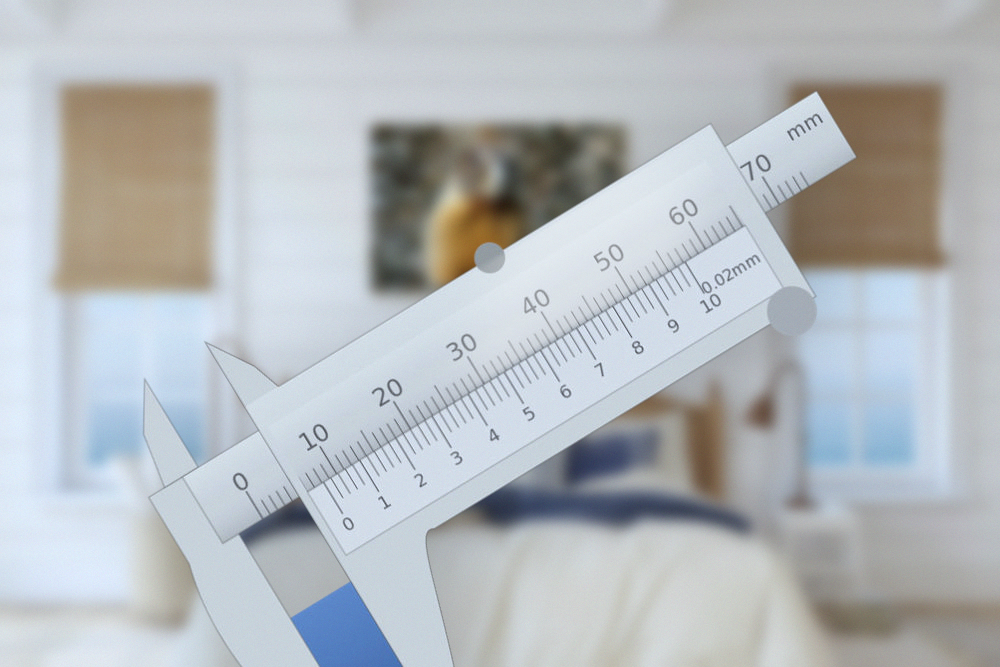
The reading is 8.2mm
